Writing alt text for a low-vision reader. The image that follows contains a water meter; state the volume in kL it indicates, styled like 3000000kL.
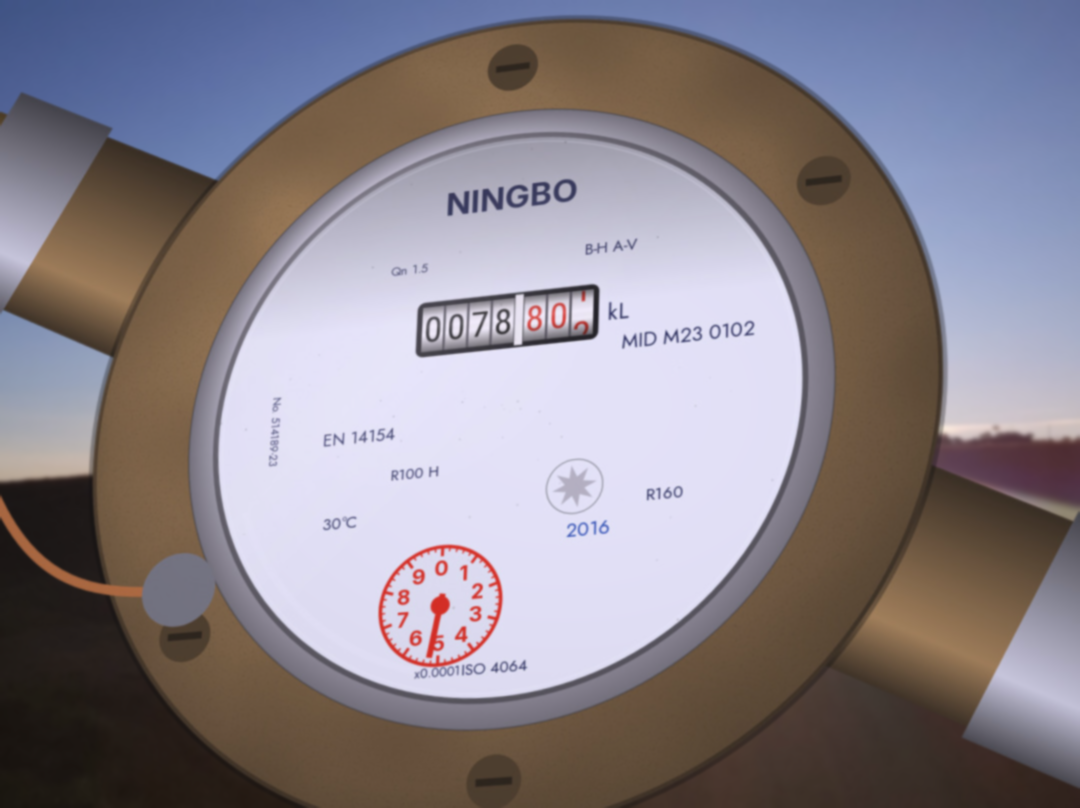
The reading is 78.8015kL
